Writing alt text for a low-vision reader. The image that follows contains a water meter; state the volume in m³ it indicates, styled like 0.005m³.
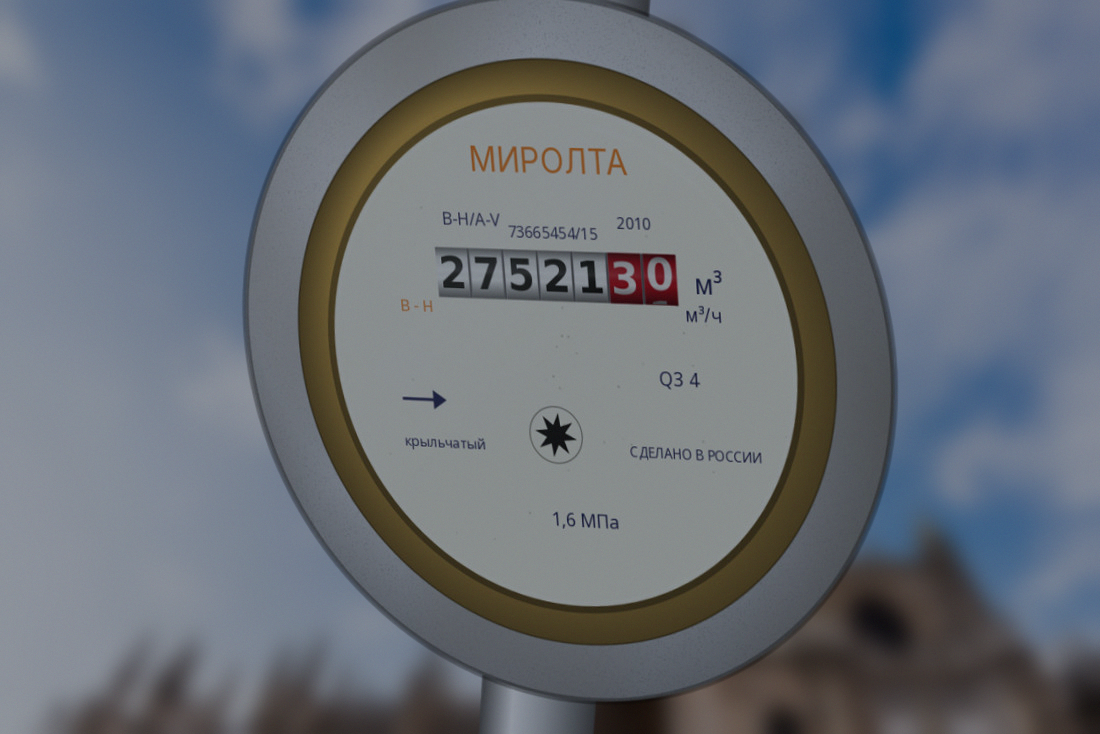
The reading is 27521.30m³
